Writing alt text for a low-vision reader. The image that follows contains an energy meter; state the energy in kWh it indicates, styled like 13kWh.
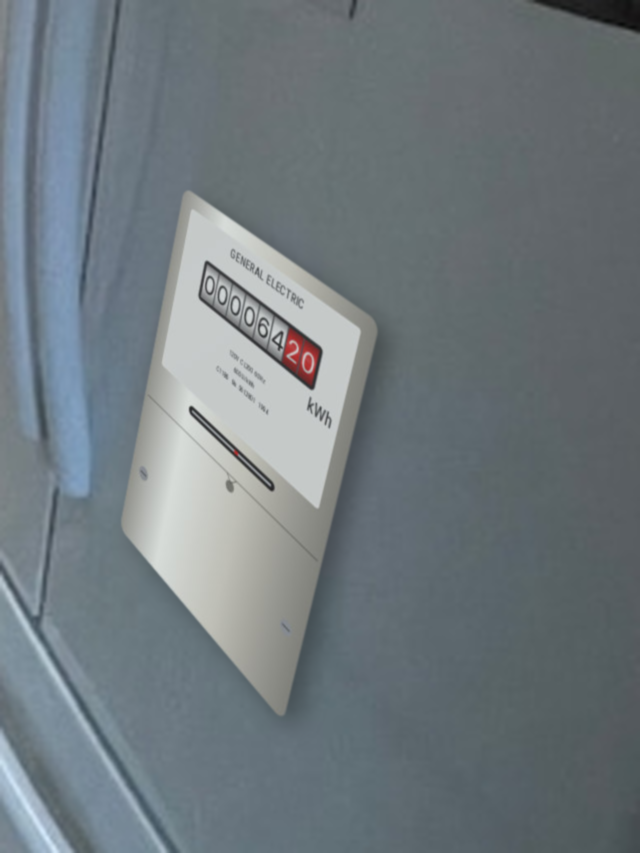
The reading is 64.20kWh
